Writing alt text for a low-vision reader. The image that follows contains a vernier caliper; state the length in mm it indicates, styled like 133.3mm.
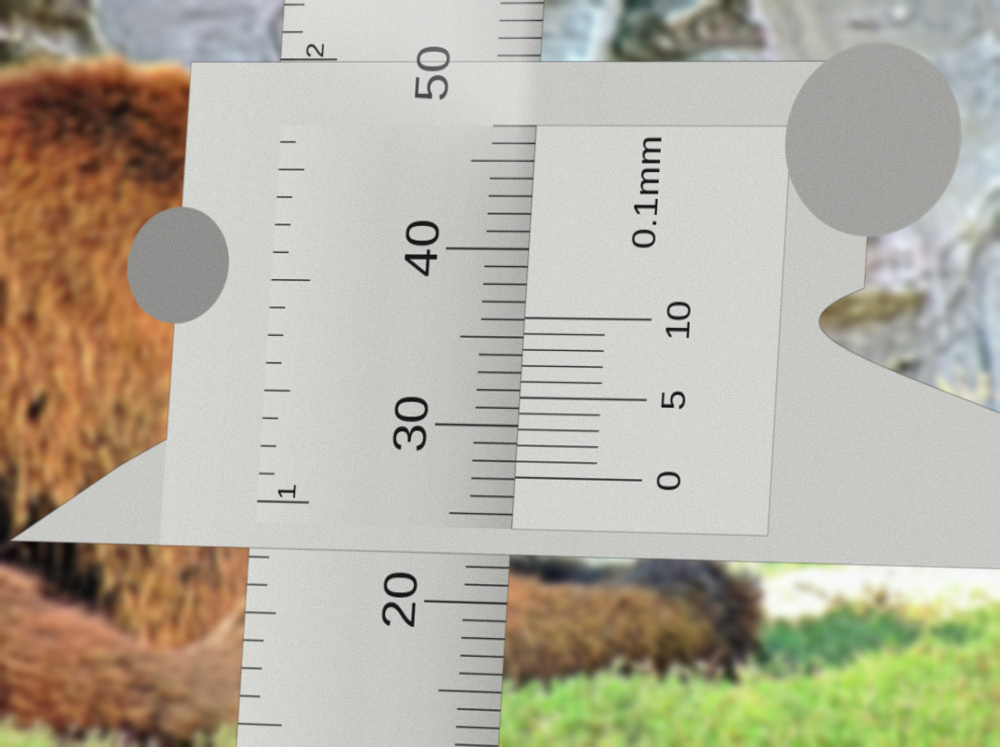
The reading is 27.1mm
